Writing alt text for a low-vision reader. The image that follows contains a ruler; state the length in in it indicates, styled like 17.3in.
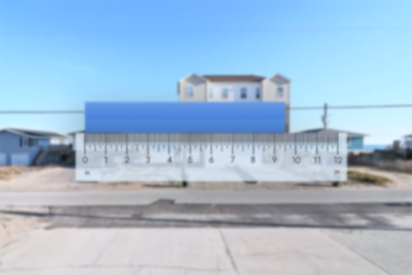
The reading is 9.5in
